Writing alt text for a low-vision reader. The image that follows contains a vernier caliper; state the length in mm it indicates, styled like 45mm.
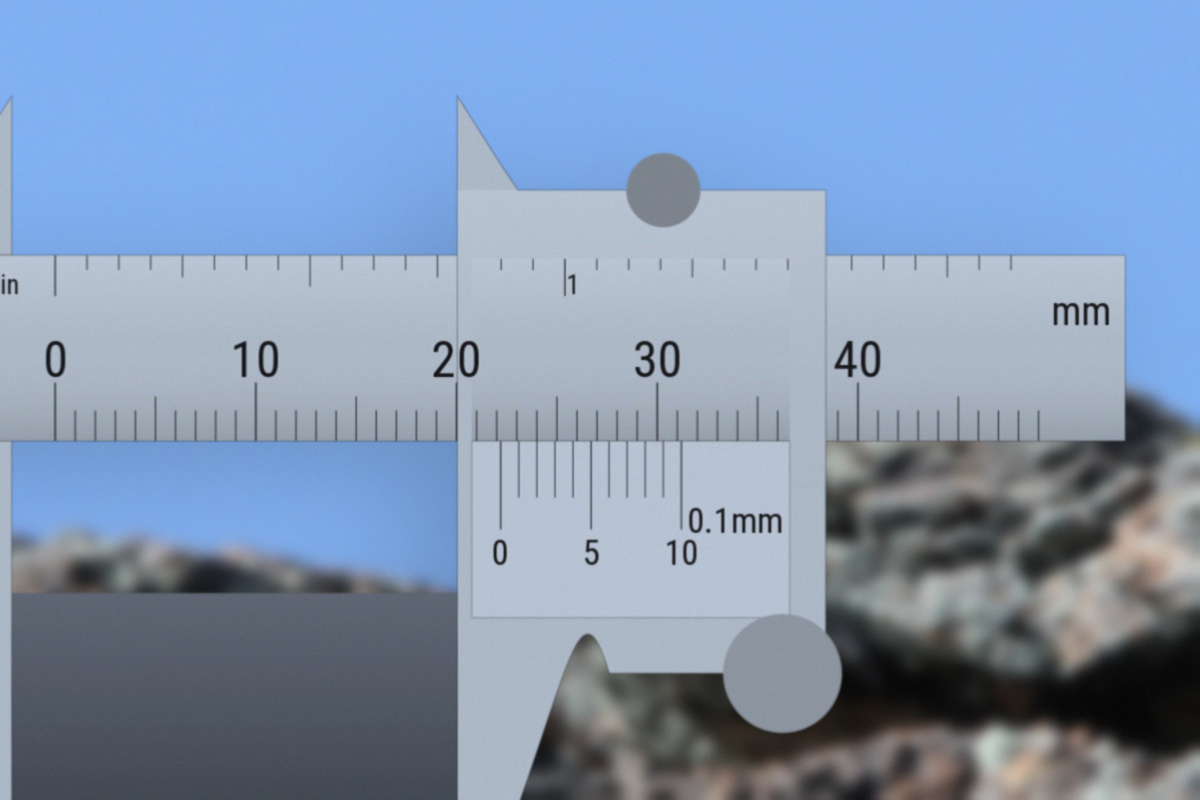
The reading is 22.2mm
